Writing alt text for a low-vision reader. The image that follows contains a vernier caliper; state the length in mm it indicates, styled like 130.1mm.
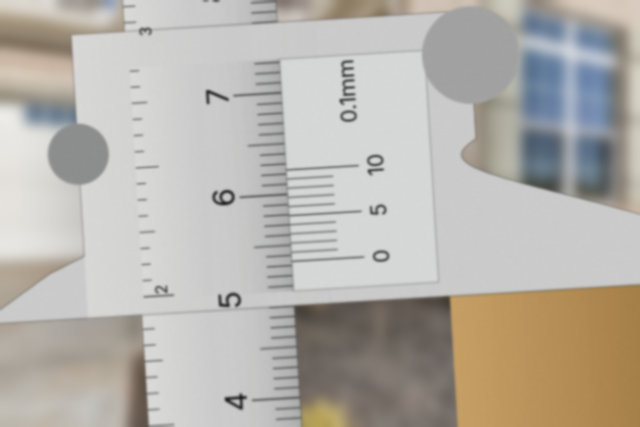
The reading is 53.4mm
